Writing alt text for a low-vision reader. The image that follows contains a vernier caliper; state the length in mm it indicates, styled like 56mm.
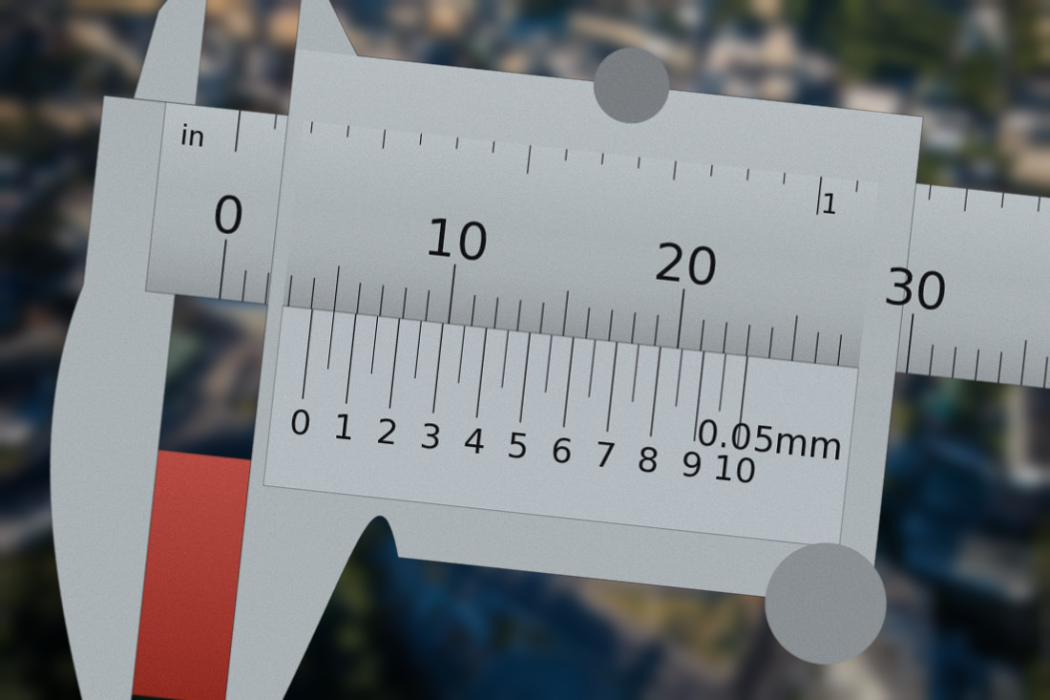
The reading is 4.05mm
